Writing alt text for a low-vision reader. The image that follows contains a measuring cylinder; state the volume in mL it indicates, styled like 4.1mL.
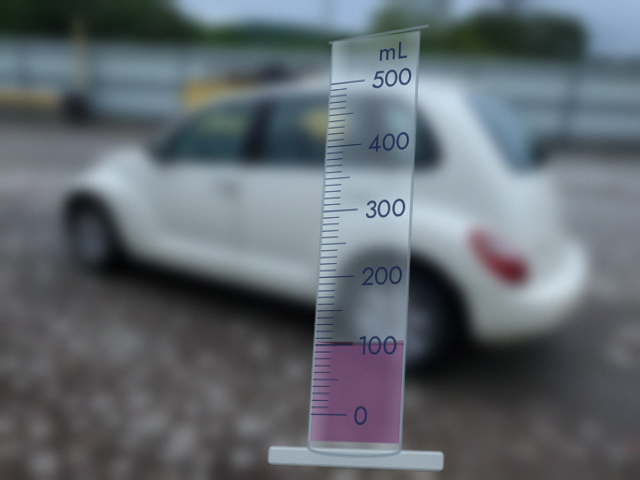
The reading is 100mL
